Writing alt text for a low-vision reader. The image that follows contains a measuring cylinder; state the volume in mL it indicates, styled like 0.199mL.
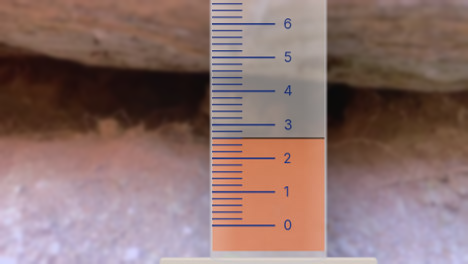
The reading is 2.6mL
